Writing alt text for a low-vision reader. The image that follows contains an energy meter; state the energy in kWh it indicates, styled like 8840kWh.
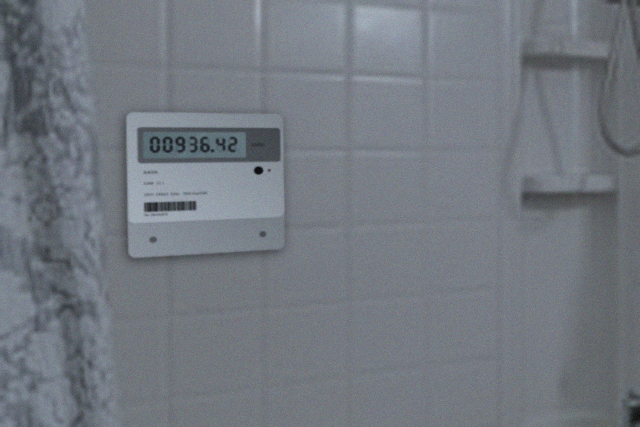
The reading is 936.42kWh
